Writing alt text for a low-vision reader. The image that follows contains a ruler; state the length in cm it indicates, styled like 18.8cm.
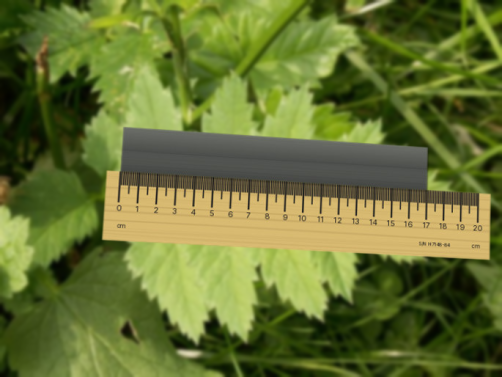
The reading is 17cm
